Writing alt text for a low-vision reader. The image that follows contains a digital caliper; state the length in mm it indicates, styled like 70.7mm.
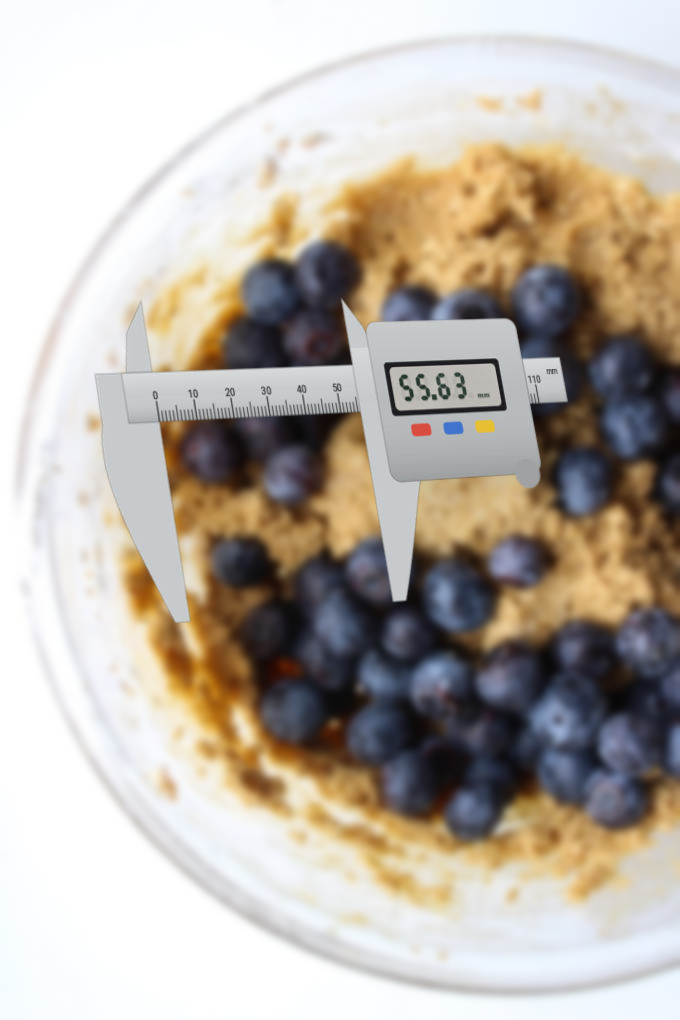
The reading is 55.63mm
